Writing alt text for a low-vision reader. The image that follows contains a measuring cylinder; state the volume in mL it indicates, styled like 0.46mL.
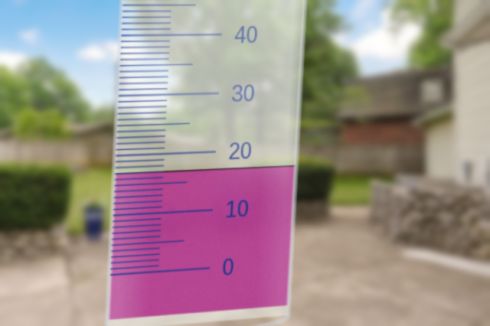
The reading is 17mL
